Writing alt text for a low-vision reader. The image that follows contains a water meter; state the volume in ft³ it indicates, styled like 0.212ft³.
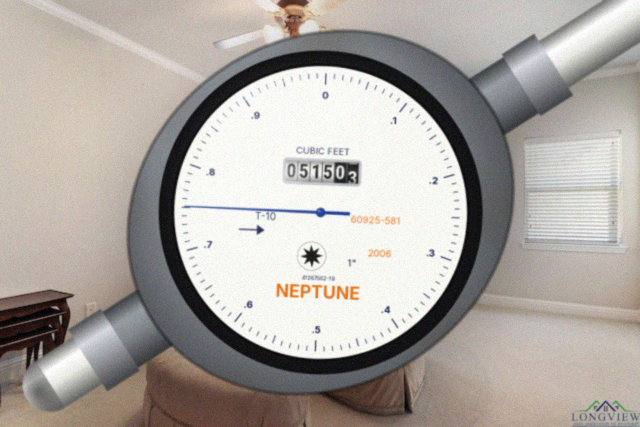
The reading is 51502.75ft³
